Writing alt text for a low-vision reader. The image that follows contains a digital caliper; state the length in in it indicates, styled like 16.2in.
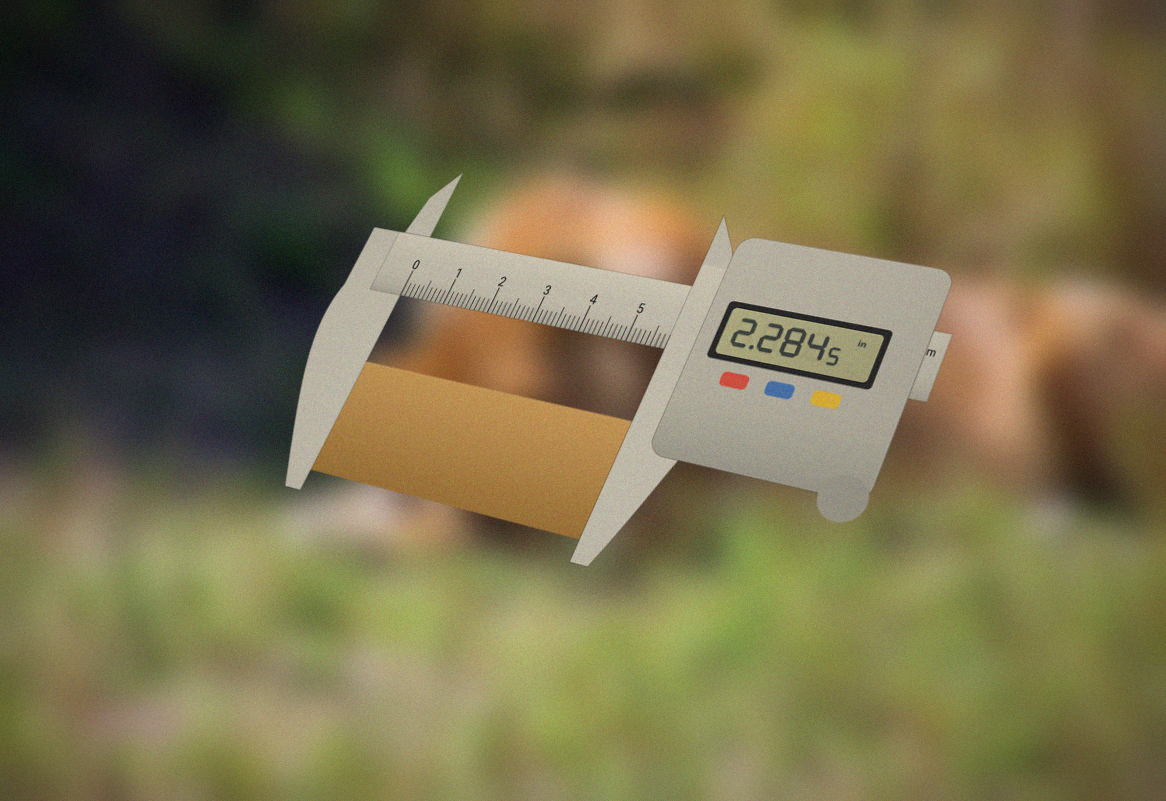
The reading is 2.2845in
